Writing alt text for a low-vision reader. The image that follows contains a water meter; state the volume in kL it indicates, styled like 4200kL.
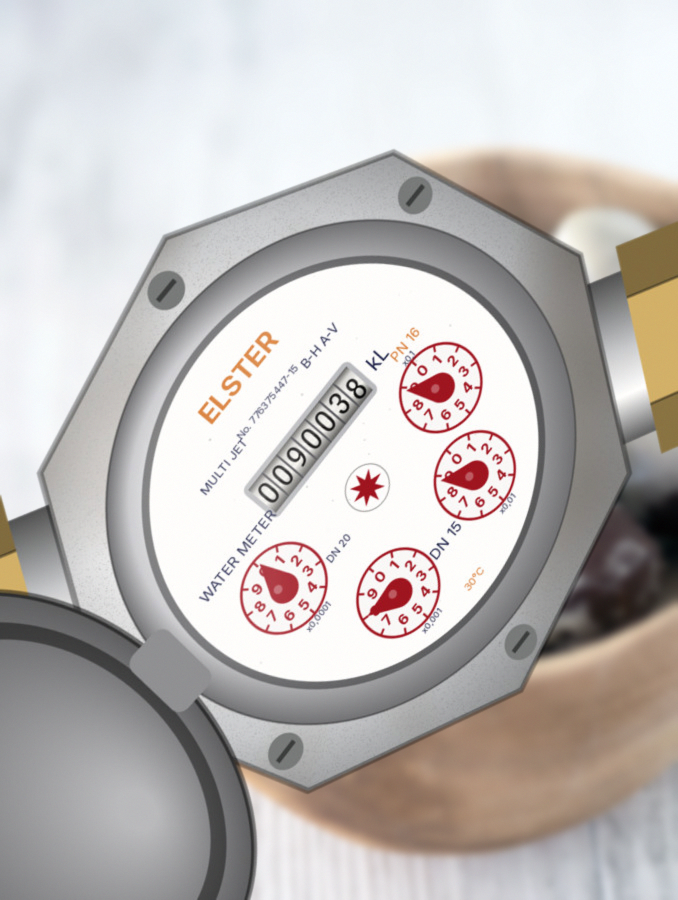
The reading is 90037.8880kL
